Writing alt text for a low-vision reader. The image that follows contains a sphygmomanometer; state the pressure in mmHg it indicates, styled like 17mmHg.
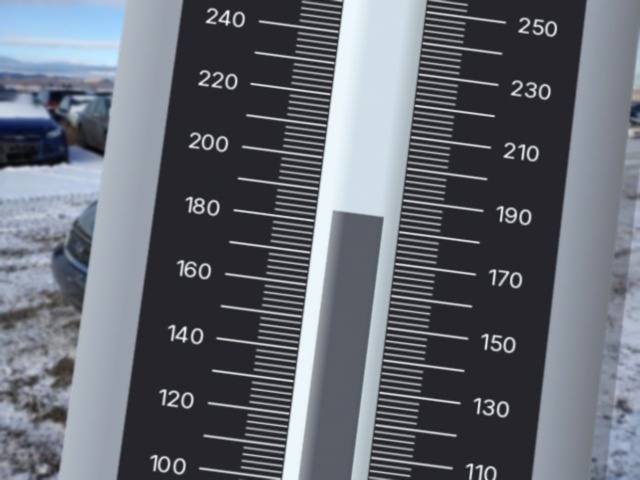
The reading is 184mmHg
